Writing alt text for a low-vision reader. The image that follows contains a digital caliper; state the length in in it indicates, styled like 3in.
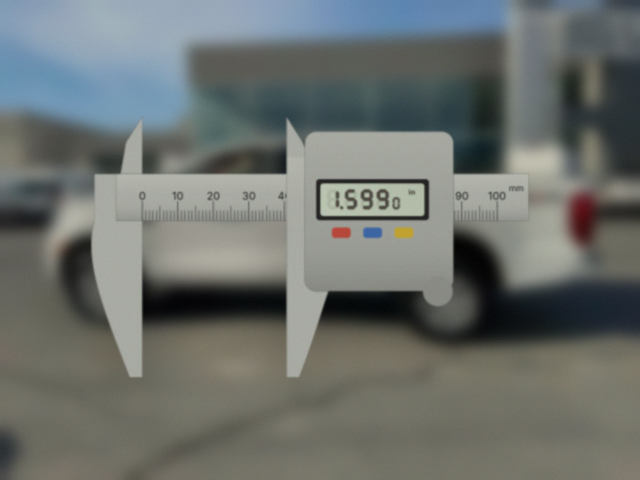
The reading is 1.5990in
